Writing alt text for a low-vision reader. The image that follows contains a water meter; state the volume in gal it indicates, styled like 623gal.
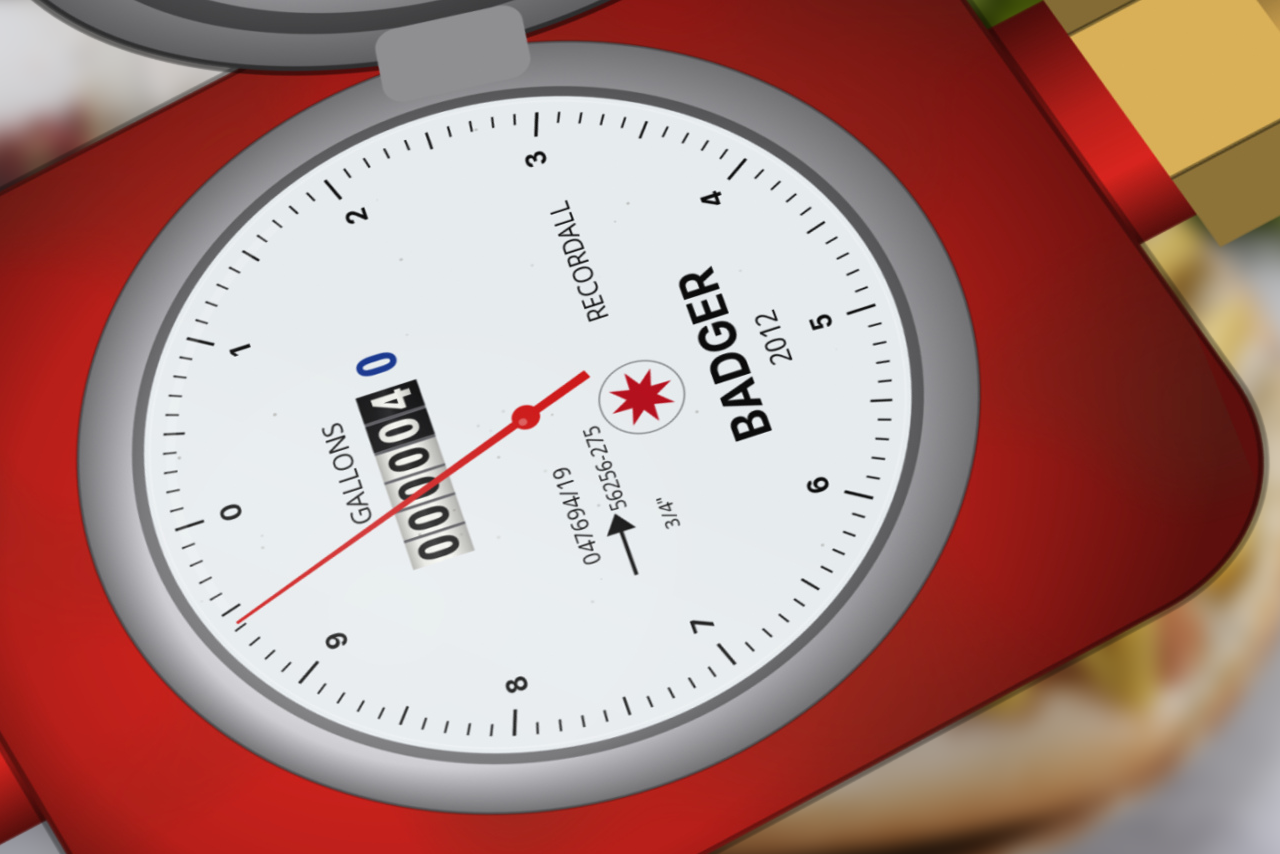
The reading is 39.4gal
